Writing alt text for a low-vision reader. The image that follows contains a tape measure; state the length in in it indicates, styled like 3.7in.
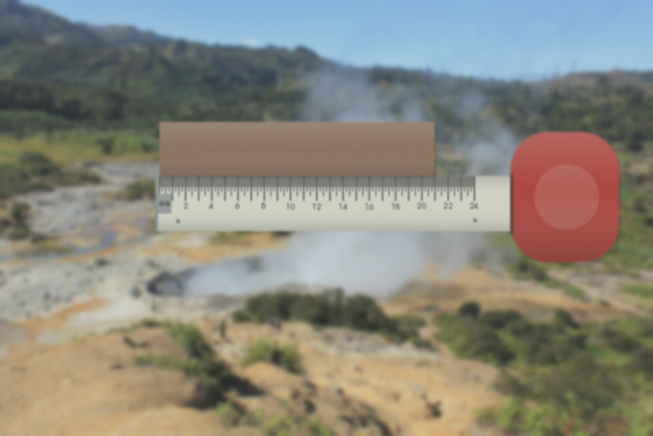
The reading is 21in
